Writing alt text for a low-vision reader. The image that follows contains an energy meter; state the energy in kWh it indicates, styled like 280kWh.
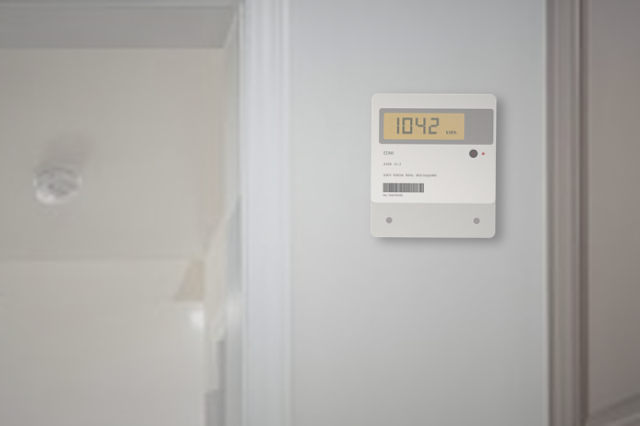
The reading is 1042kWh
